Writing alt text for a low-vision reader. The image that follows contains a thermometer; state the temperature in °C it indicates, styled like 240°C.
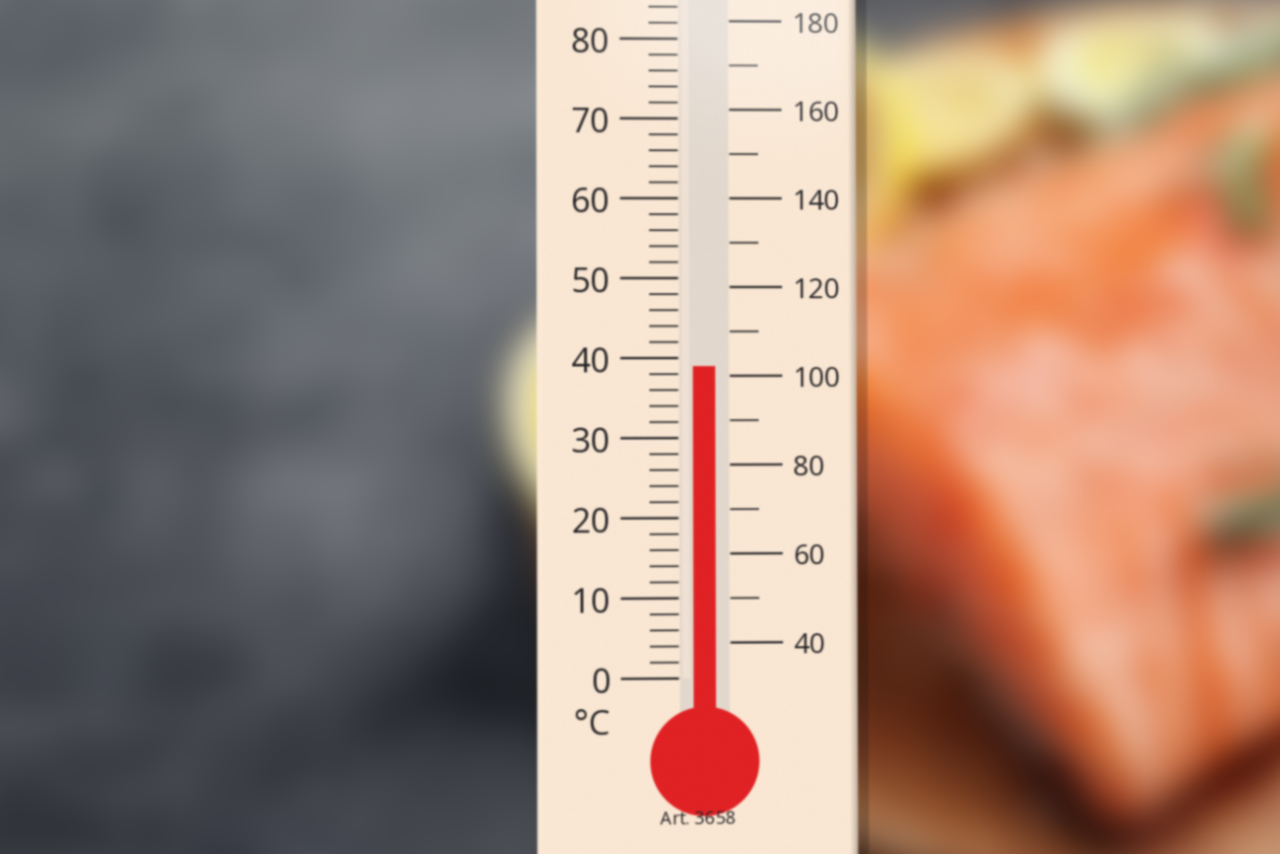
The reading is 39°C
